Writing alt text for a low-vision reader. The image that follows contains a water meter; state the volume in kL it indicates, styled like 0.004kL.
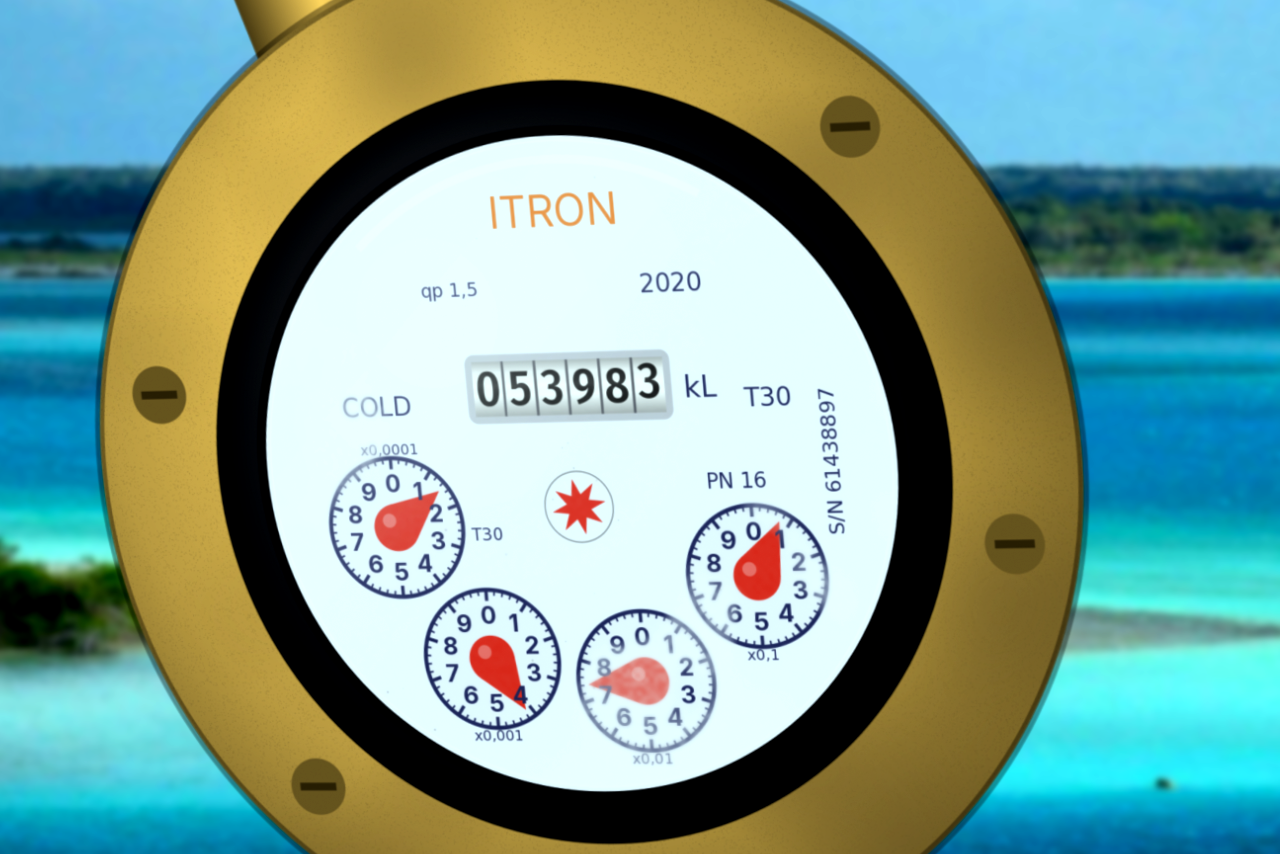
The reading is 53983.0741kL
